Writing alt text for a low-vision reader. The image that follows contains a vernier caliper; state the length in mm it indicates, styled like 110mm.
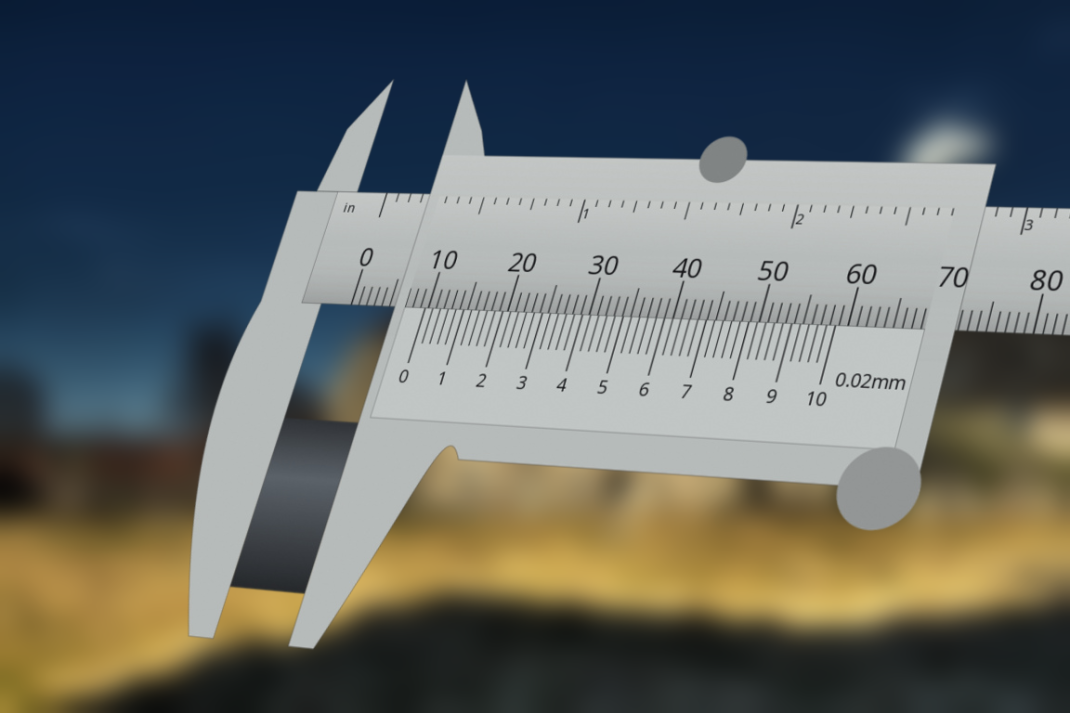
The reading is 9.6mm
